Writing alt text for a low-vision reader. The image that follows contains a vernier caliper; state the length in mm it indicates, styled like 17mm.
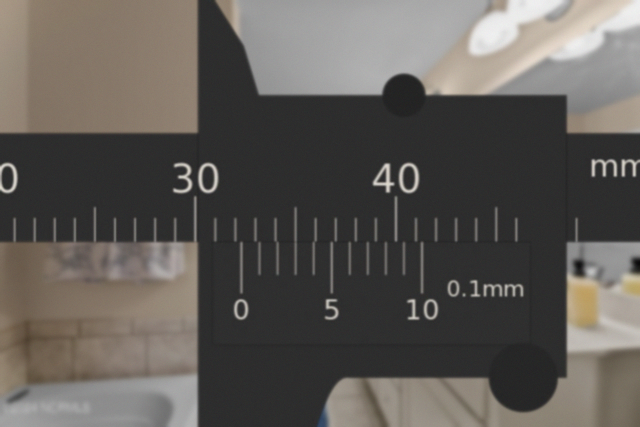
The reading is 32.3mm
